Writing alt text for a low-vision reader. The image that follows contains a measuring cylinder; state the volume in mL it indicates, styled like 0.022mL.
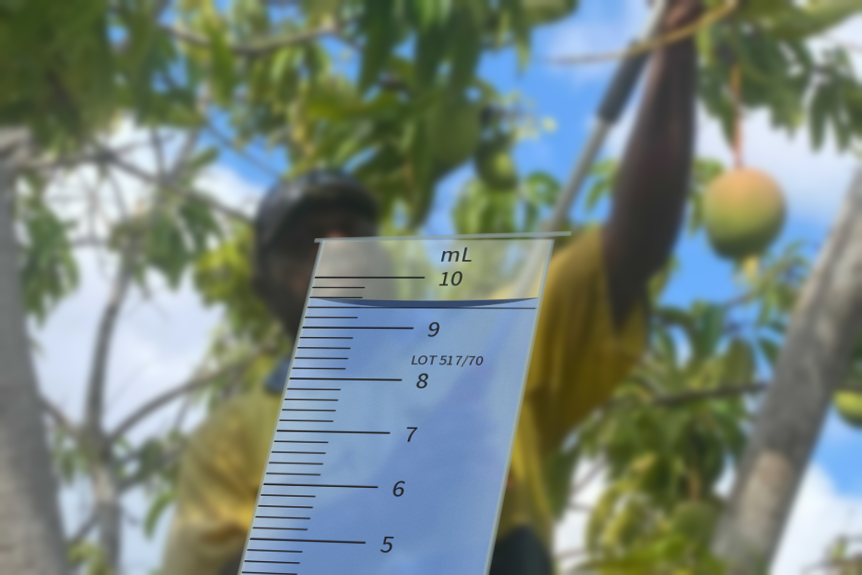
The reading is 9.4mL
